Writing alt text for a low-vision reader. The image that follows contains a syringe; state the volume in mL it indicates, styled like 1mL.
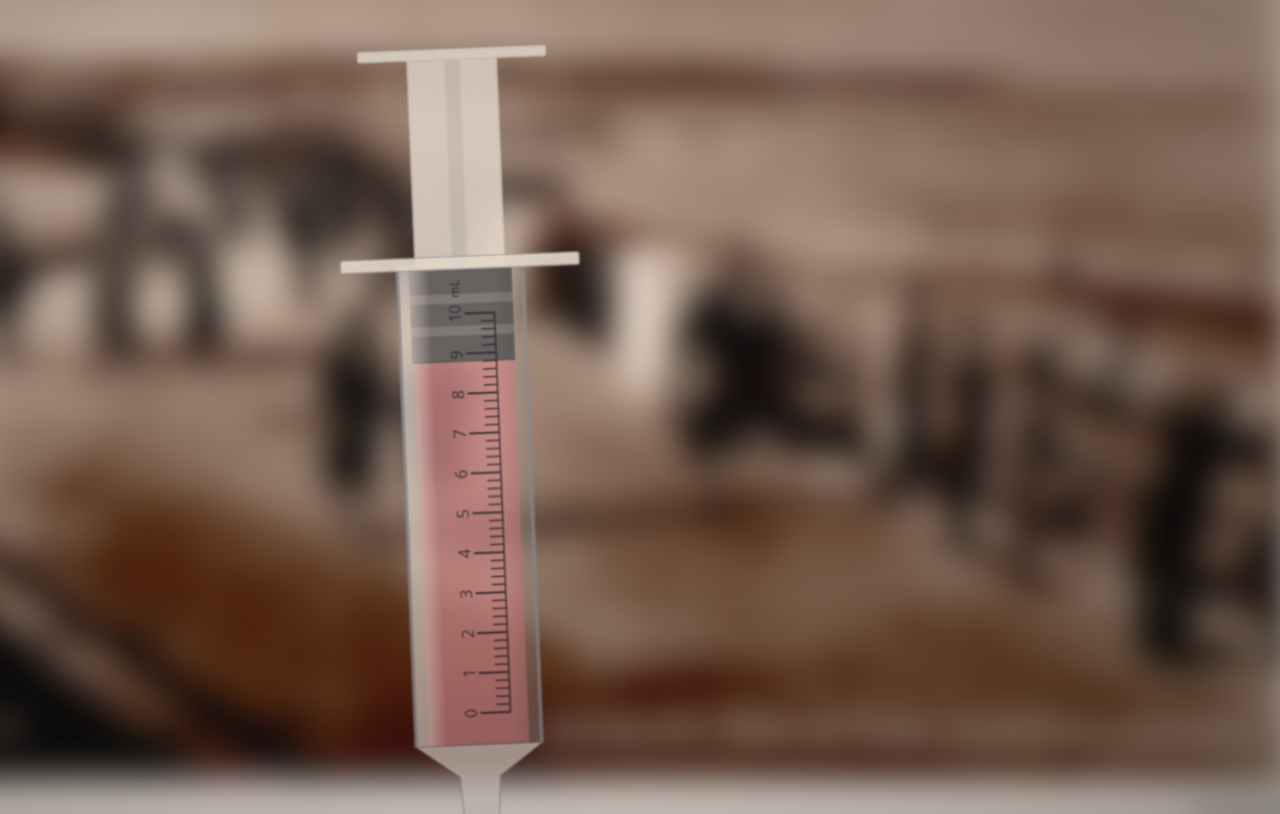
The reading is 8.8mL
